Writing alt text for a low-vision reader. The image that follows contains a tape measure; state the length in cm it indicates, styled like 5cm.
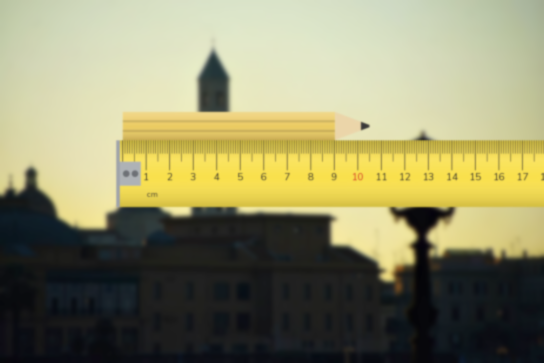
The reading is 10.5cm
